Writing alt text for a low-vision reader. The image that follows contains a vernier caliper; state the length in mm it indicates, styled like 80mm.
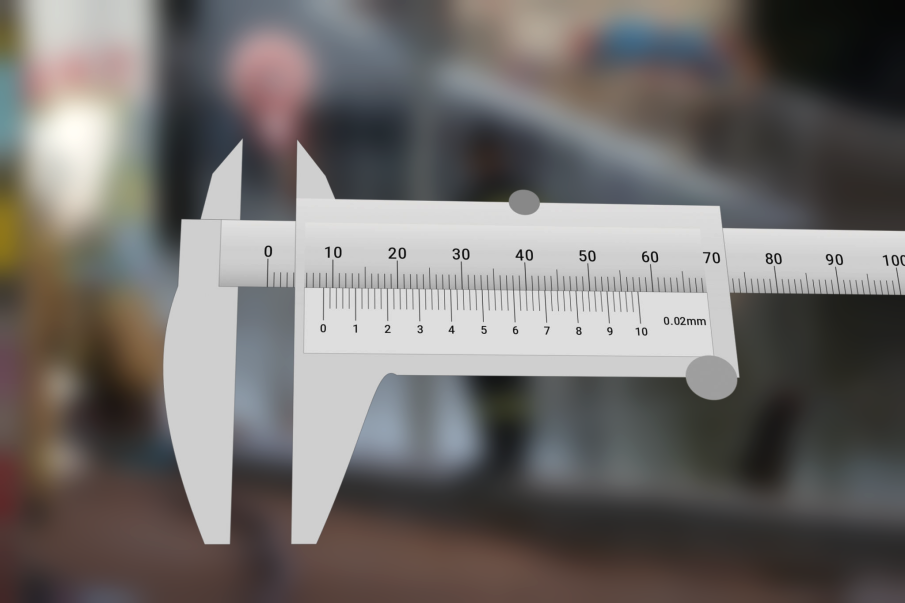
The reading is 8.6mm
